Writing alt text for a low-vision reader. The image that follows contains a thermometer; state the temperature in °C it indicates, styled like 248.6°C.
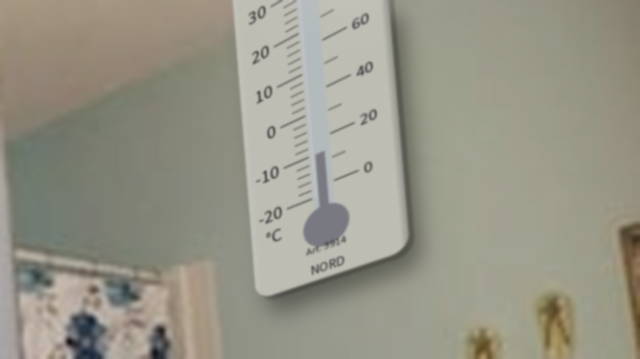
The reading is -10°C
